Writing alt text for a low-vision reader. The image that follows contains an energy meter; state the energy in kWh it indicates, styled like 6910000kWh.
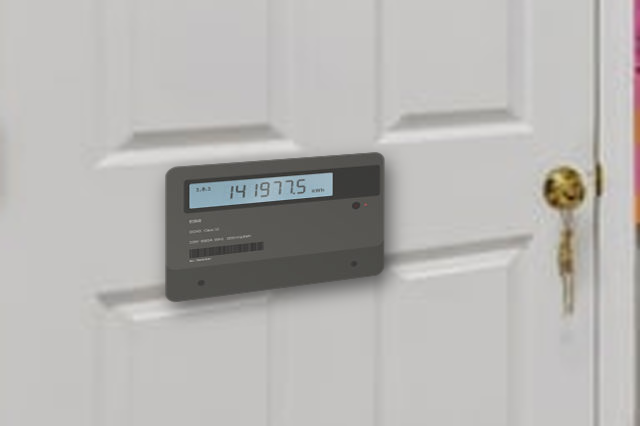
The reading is 141977.5kWh
